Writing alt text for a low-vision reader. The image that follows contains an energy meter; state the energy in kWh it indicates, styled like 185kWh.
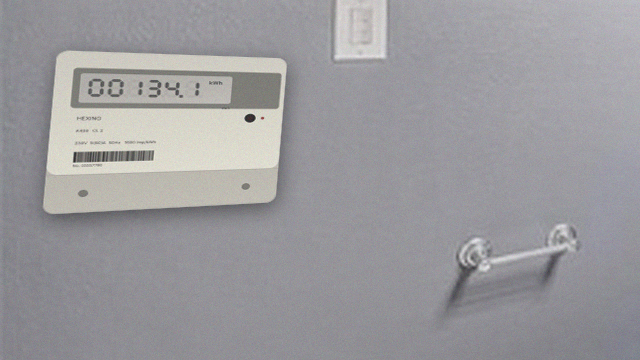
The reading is 134.1kWh
